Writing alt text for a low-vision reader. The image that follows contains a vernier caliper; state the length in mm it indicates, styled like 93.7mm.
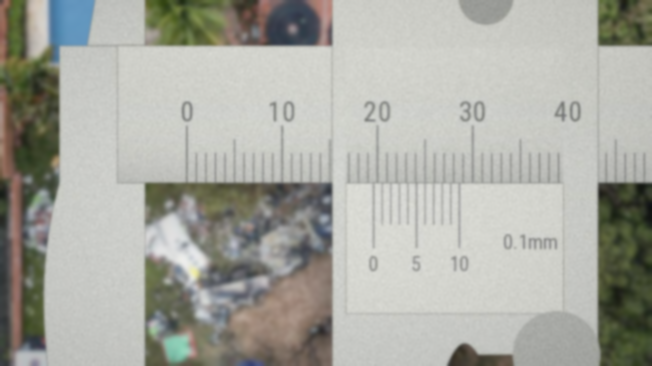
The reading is 19.6mm
